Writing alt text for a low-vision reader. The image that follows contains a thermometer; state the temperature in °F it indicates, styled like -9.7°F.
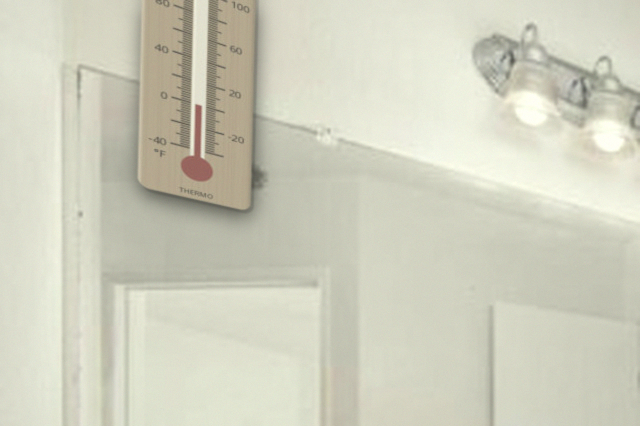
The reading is 0°F
